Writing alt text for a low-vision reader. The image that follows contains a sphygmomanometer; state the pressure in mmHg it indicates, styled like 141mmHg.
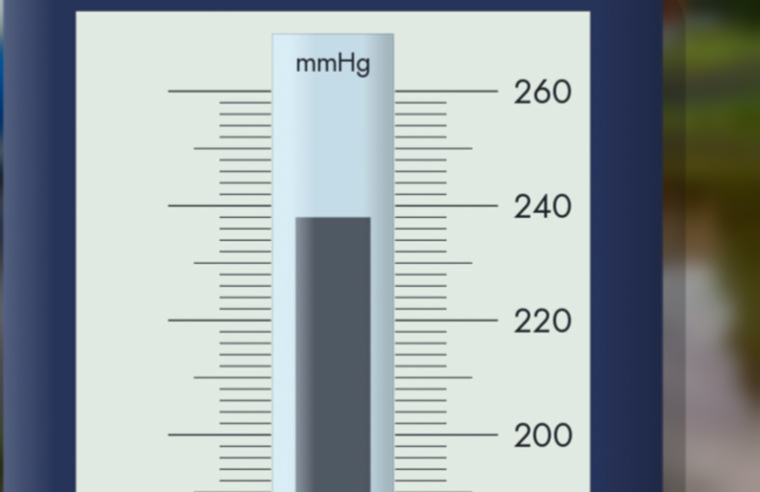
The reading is 238mmHg
